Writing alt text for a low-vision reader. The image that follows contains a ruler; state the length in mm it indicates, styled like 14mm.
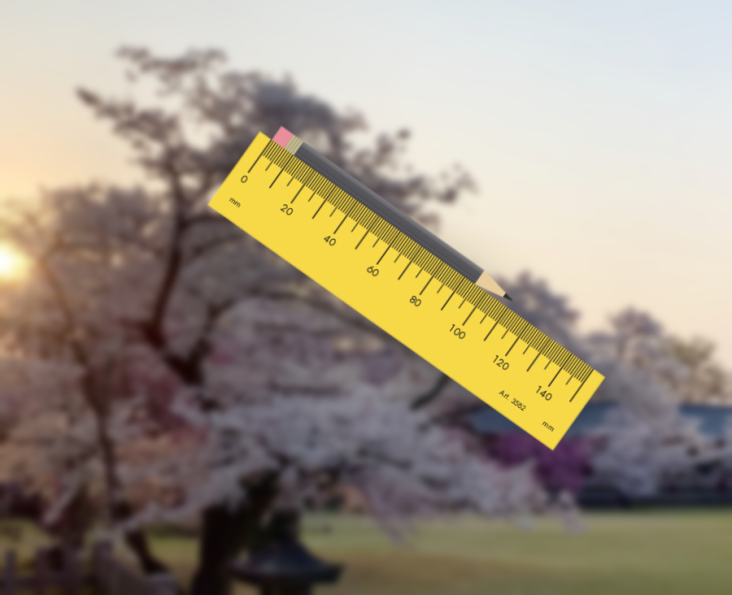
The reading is 110mm
